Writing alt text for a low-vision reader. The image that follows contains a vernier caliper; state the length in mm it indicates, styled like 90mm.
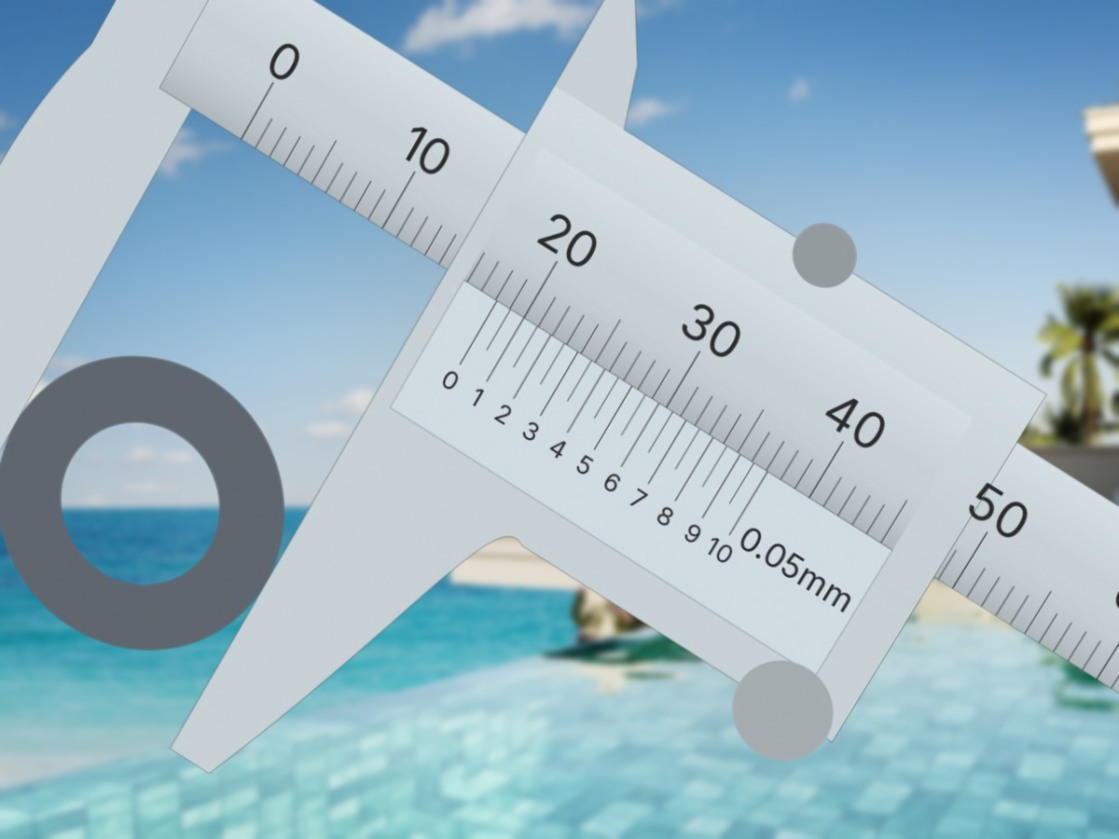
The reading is 18.1mm
